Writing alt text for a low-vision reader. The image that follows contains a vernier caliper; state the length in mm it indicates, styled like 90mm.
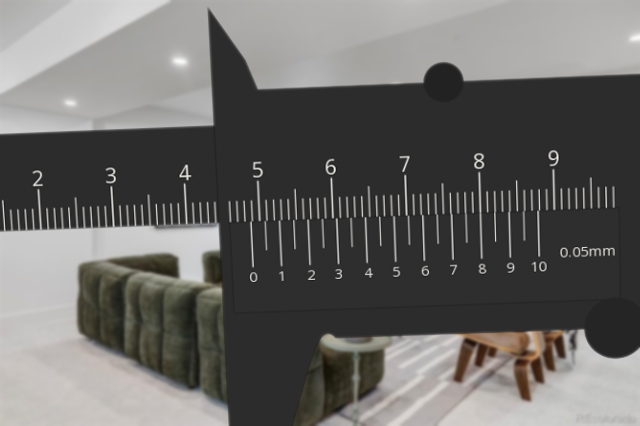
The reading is 48.8mm
